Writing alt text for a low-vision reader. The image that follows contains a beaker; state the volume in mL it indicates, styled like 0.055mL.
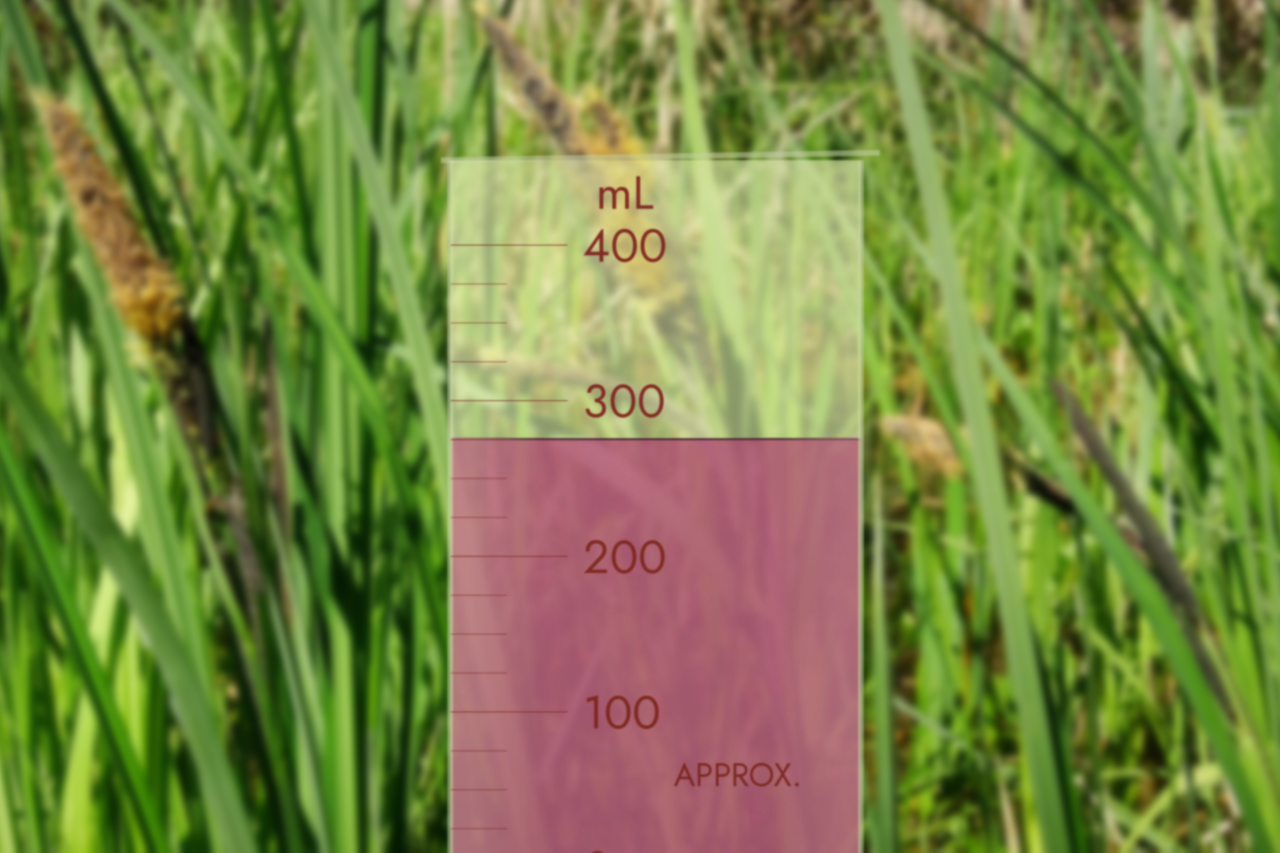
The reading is 275mL
